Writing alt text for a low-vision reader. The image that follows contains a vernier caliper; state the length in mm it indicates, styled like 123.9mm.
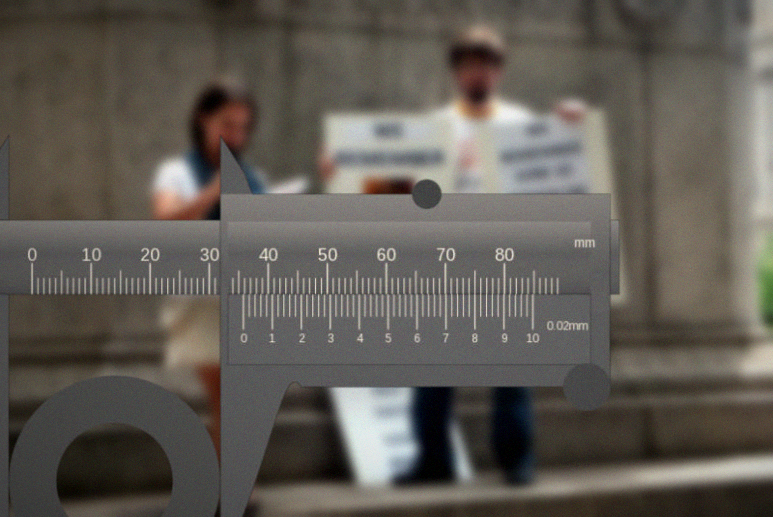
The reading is 35.8mm
